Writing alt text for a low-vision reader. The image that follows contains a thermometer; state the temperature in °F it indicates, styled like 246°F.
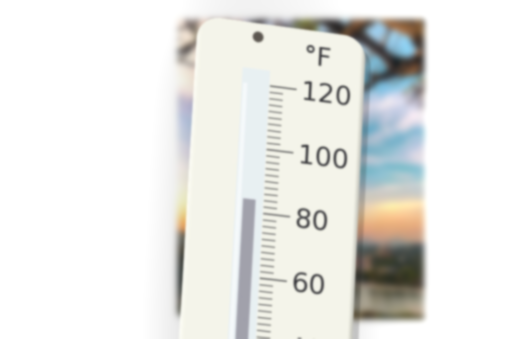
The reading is 84°F
